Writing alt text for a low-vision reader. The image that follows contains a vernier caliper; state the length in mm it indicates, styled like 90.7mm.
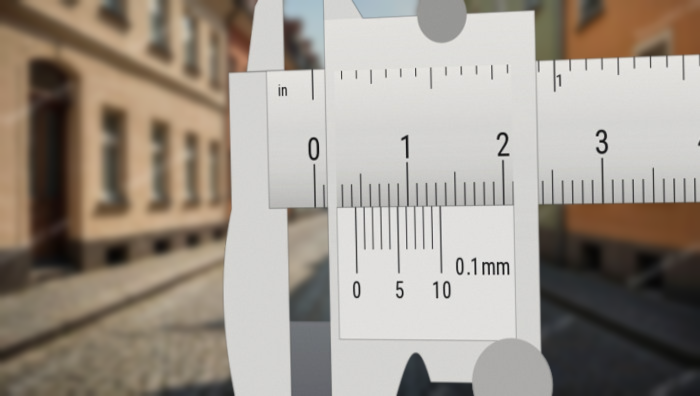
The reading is 4.4mm
